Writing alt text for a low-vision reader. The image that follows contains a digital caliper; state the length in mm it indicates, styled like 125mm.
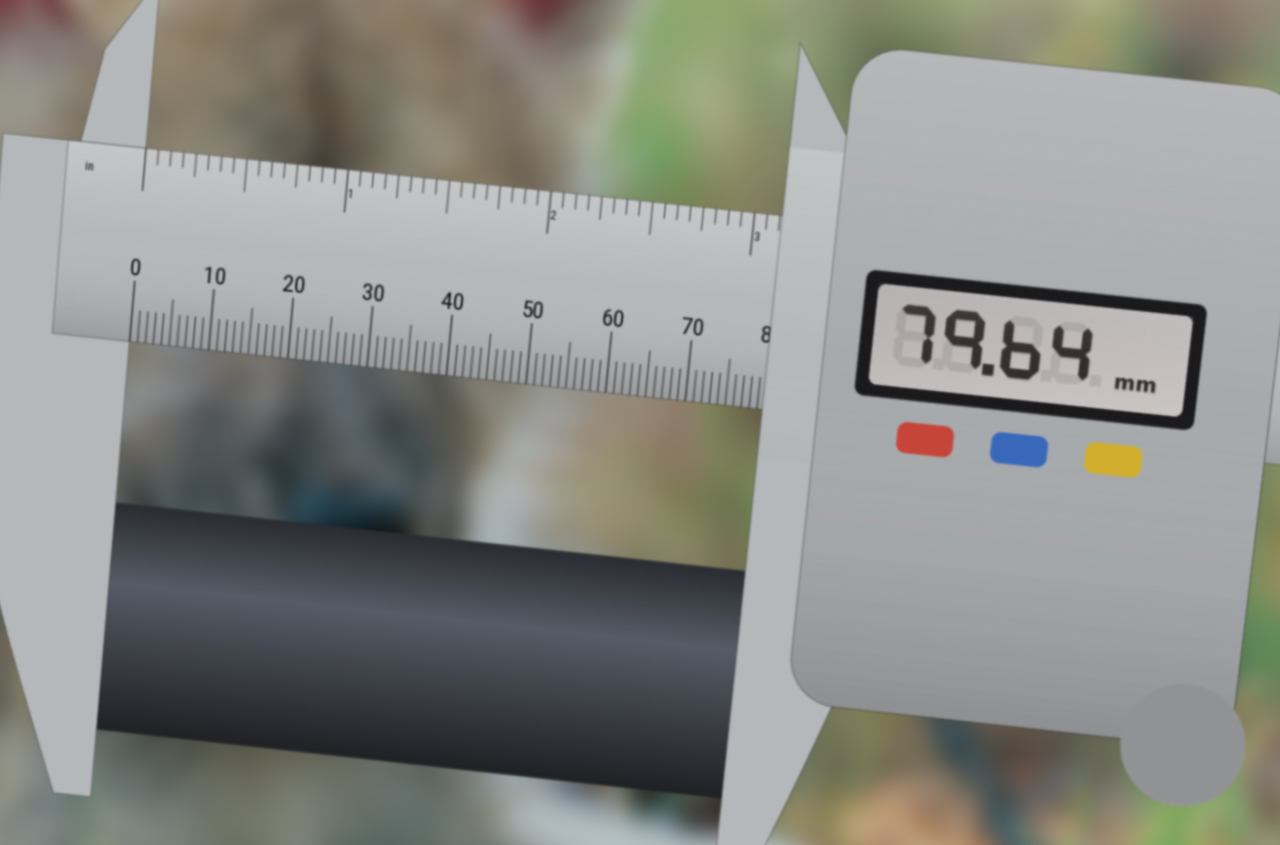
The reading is 79.64mm
